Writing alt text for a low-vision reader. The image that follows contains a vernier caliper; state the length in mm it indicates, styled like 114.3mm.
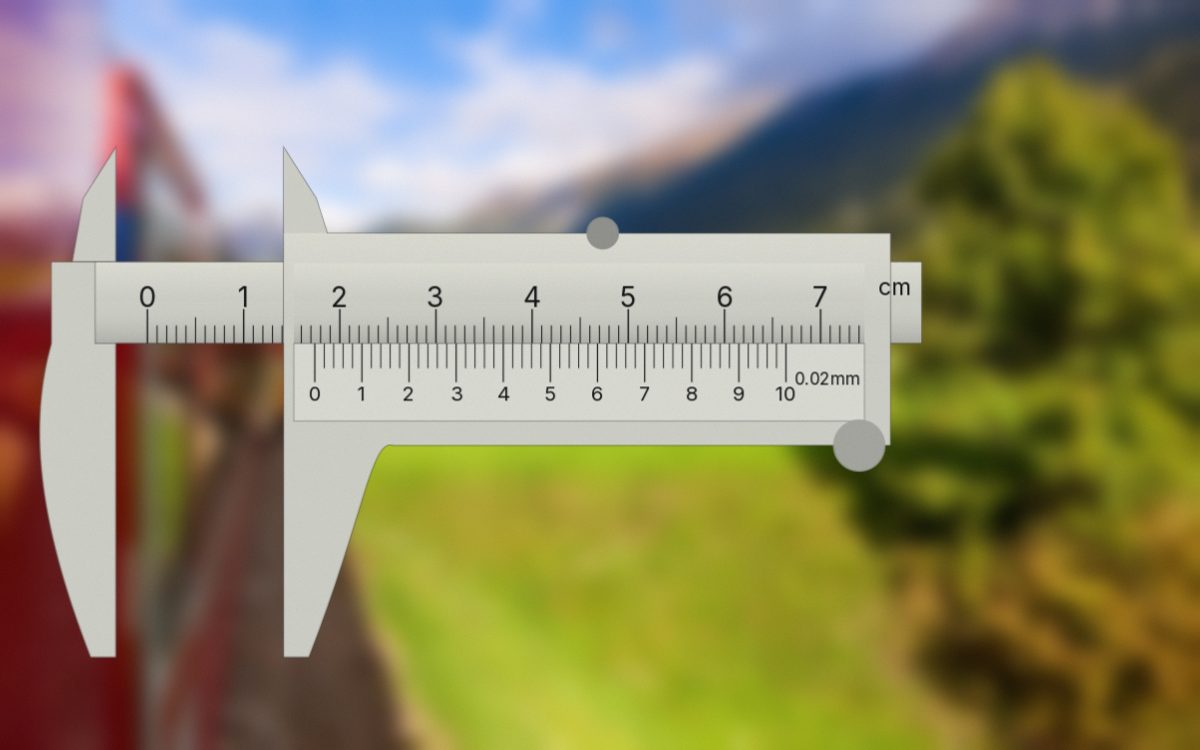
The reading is 17.4mm
